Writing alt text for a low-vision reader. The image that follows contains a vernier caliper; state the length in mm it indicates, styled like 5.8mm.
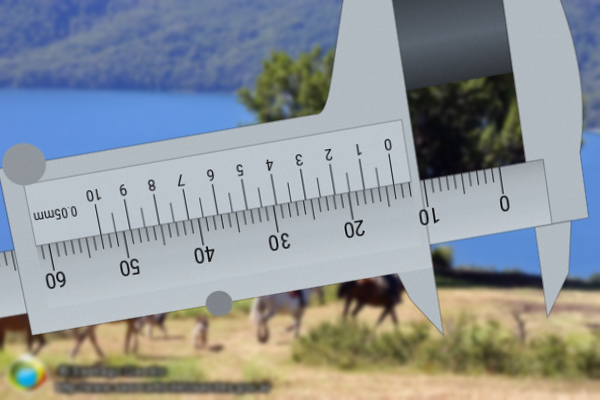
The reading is 14.0mm
